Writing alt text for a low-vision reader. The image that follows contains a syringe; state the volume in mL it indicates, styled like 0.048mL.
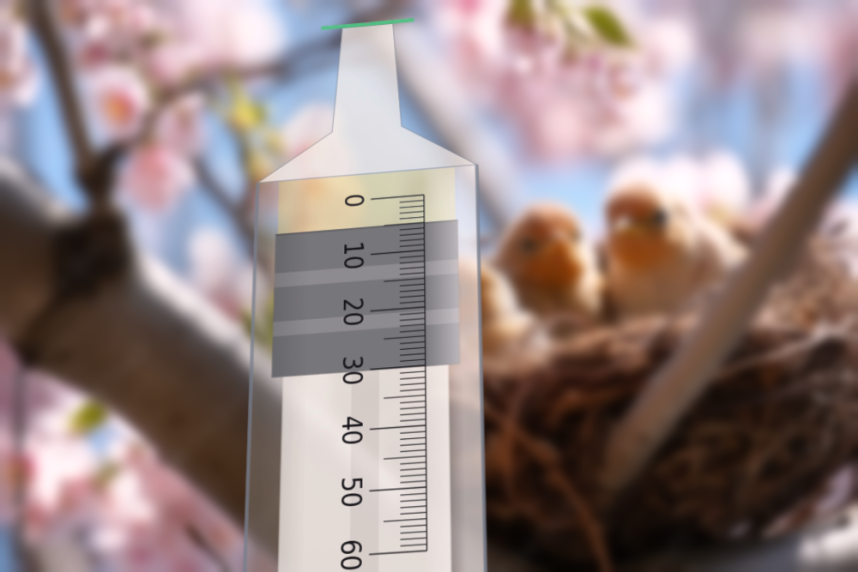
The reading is 5mL
